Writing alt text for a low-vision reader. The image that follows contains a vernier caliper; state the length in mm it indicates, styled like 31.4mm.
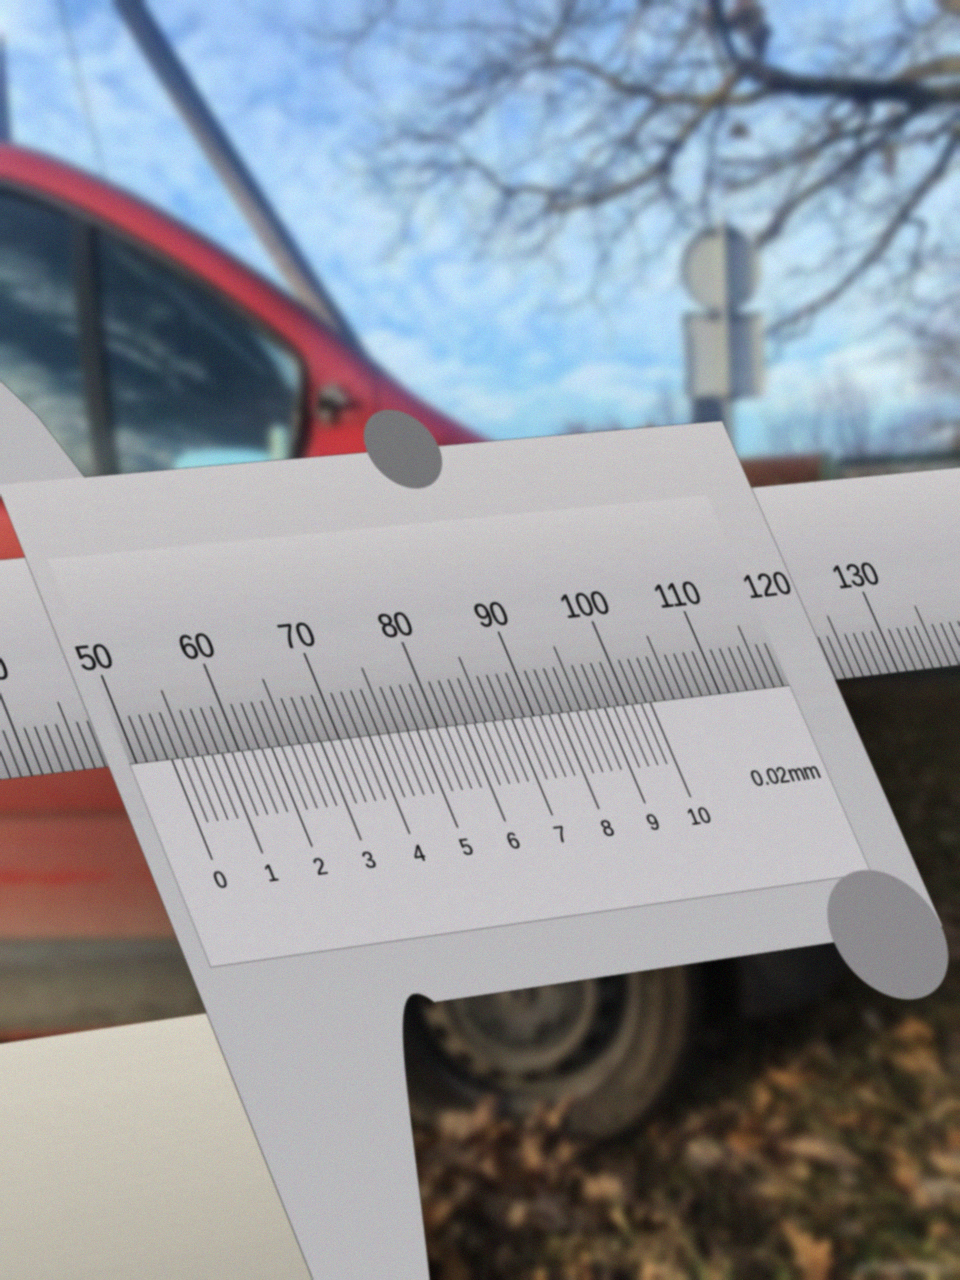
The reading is 53.4mm
